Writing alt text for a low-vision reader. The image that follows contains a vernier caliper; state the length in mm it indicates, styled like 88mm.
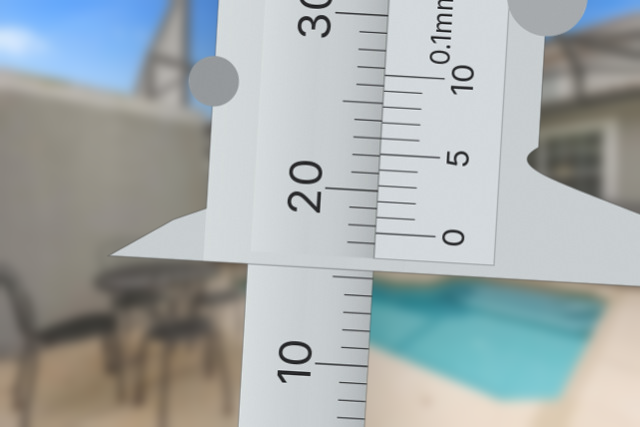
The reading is 17.6mm
